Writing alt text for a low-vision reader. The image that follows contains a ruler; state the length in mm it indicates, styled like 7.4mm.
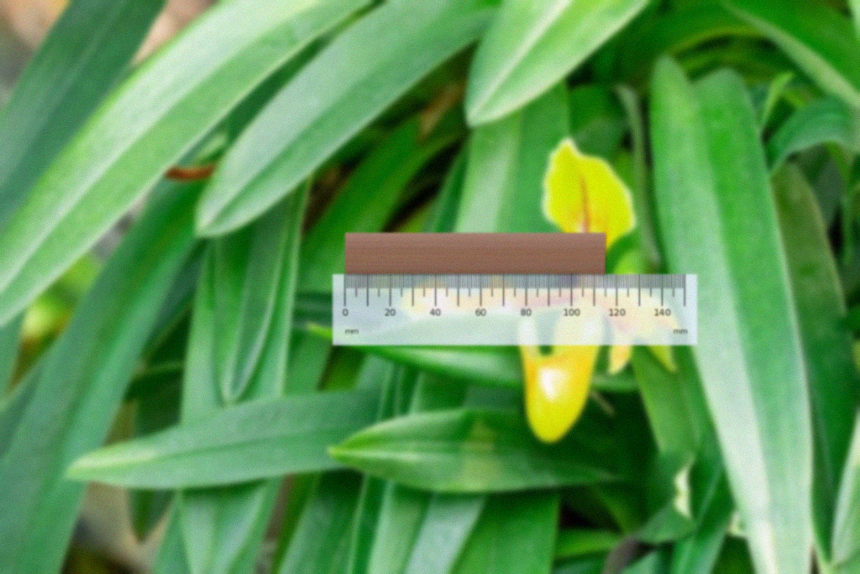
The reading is 115mm
